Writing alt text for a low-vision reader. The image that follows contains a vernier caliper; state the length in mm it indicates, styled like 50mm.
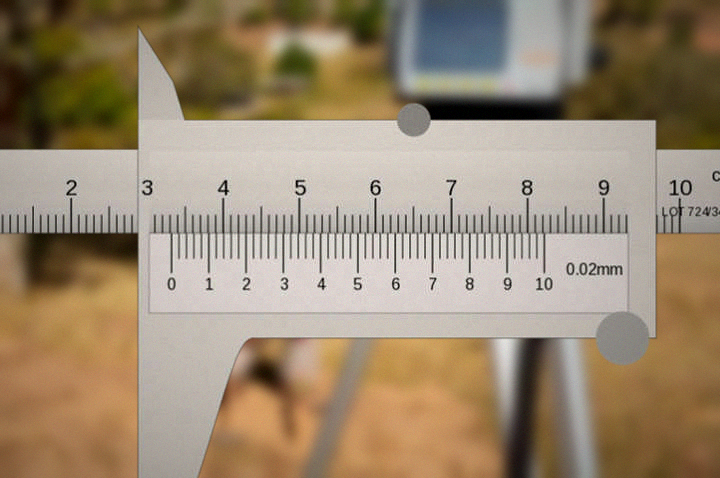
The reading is 33.2mm
